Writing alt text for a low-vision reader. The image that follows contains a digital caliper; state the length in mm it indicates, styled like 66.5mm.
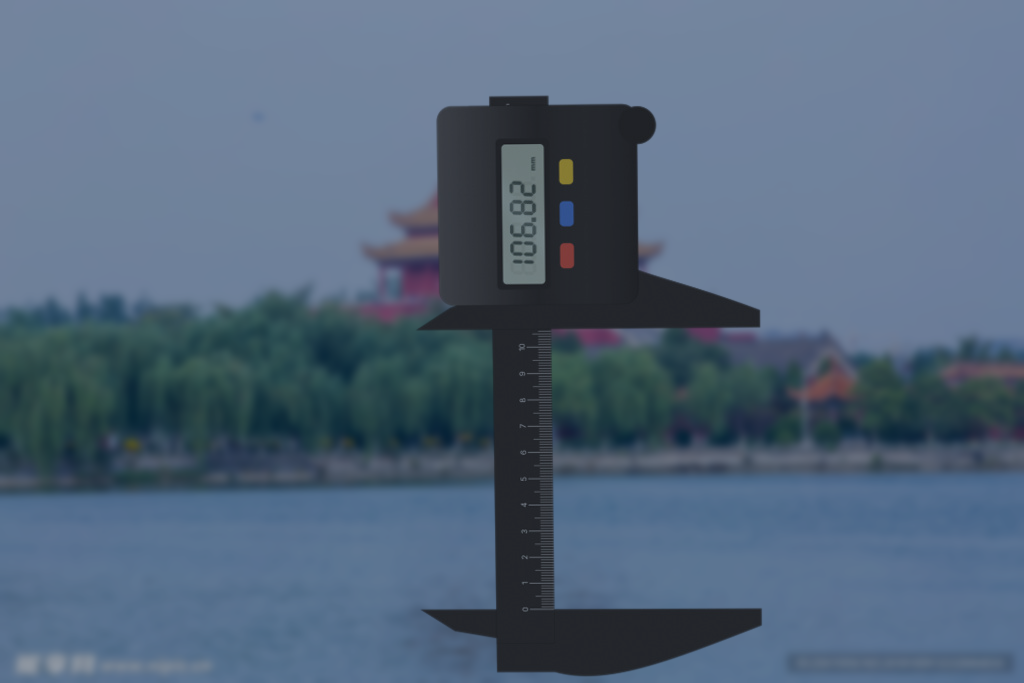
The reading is 106.82mm
